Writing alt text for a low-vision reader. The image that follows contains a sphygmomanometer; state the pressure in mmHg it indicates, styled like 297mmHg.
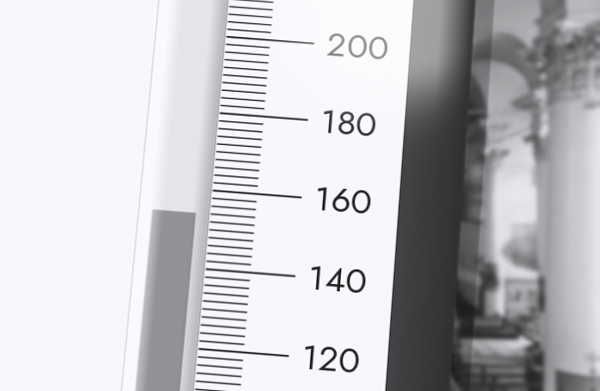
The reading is 154mmHg
